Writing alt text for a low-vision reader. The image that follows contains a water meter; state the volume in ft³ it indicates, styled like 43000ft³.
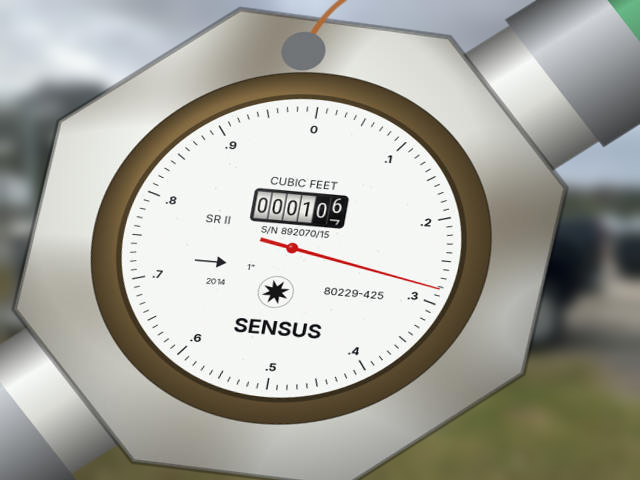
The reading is 106.28ft³
